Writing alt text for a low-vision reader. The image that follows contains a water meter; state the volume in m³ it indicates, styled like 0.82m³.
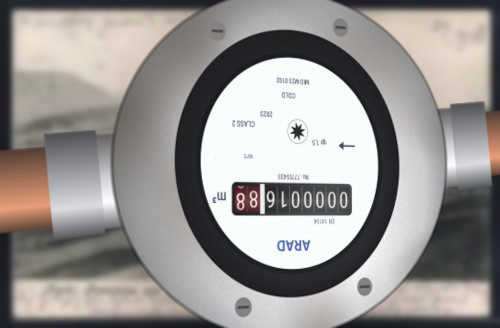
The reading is 16.88m³
